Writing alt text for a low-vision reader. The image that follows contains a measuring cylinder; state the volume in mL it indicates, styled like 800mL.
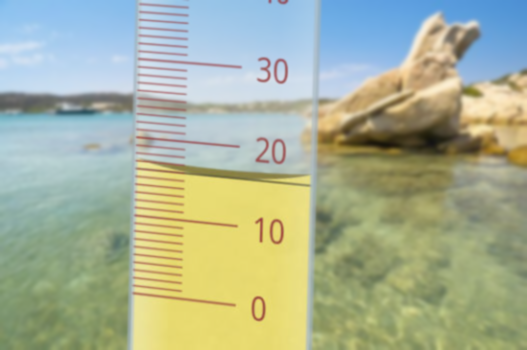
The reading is 16mL
